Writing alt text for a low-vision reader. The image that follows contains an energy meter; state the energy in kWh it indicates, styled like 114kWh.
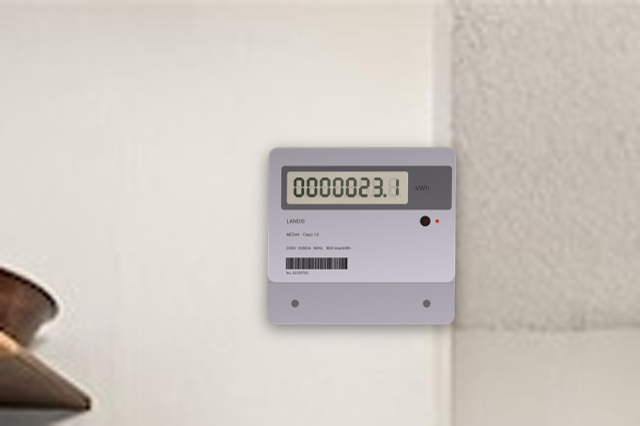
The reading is 23.1kWh
